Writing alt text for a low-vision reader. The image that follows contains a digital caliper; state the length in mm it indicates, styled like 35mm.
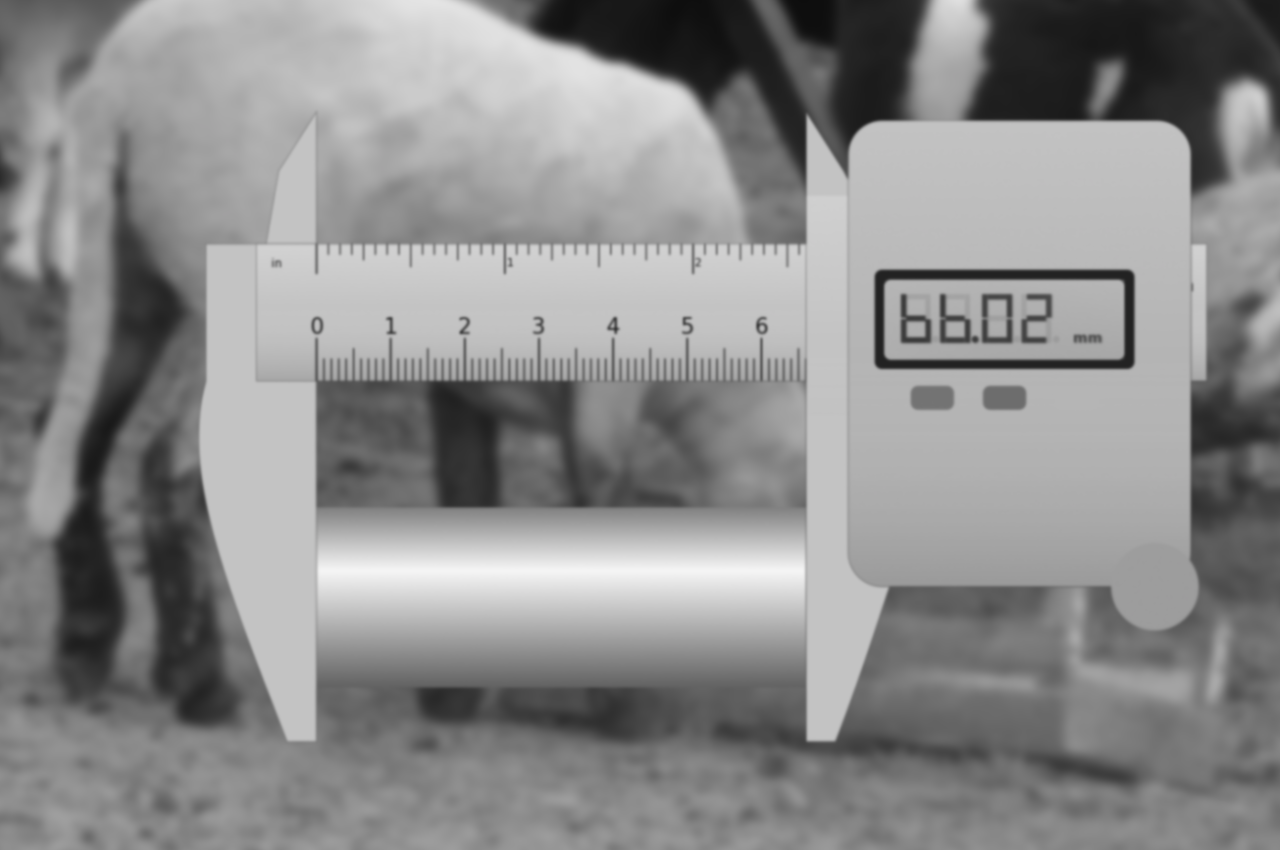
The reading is 66.02mm
